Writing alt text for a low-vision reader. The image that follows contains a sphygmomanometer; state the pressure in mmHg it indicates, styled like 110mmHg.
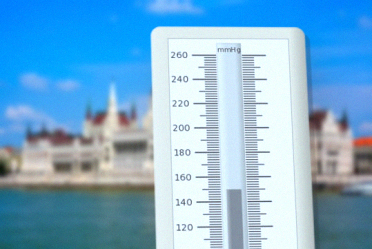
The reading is 150mmHg
